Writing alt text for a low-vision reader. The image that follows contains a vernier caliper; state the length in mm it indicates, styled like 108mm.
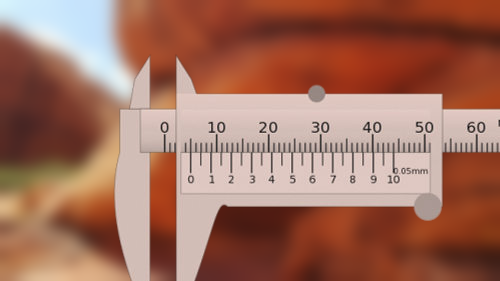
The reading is 5.0mm
